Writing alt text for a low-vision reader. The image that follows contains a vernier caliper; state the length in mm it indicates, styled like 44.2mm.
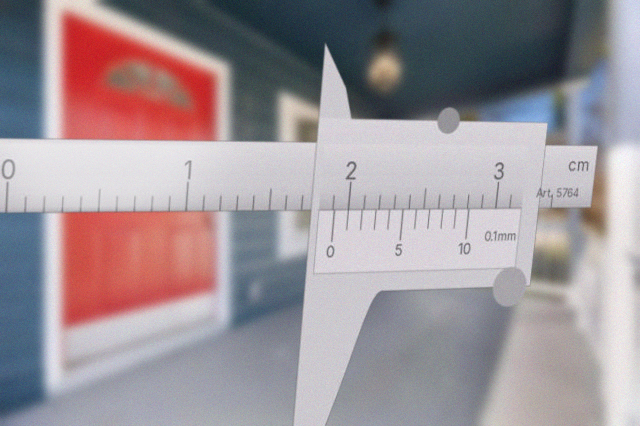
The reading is 19.1mm
